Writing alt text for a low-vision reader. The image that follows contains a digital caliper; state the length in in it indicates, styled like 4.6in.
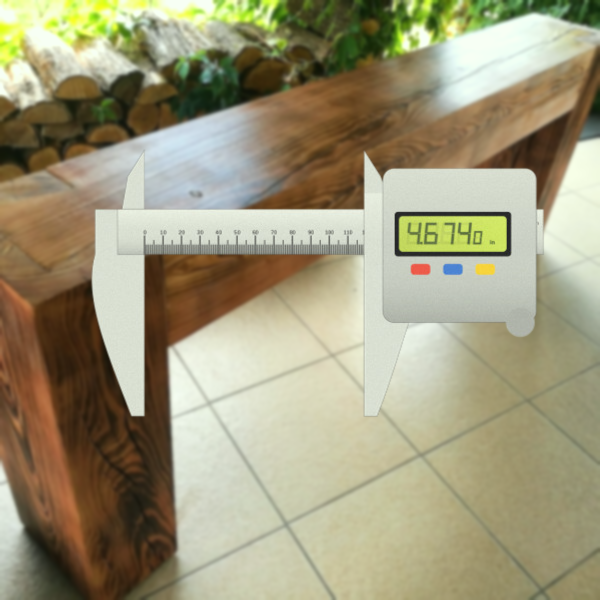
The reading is 4.6740in
